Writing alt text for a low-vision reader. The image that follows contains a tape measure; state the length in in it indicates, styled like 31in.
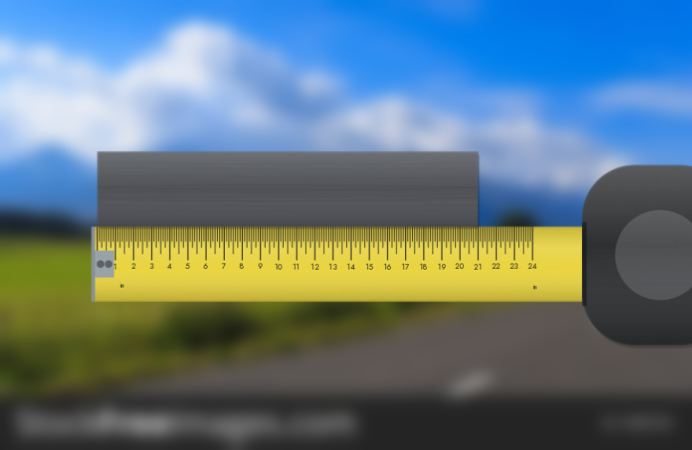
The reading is 21in
